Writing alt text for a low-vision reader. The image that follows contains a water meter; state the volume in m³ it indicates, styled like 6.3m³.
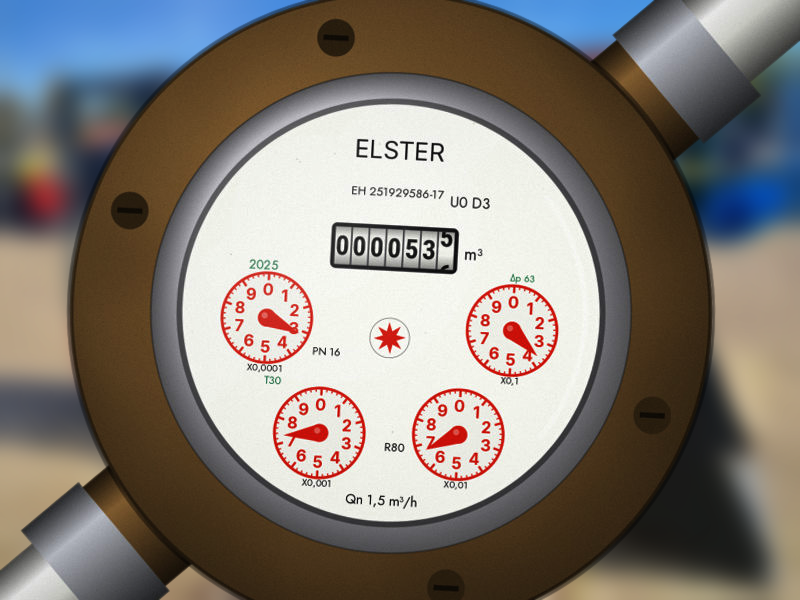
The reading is 535.3673m³
